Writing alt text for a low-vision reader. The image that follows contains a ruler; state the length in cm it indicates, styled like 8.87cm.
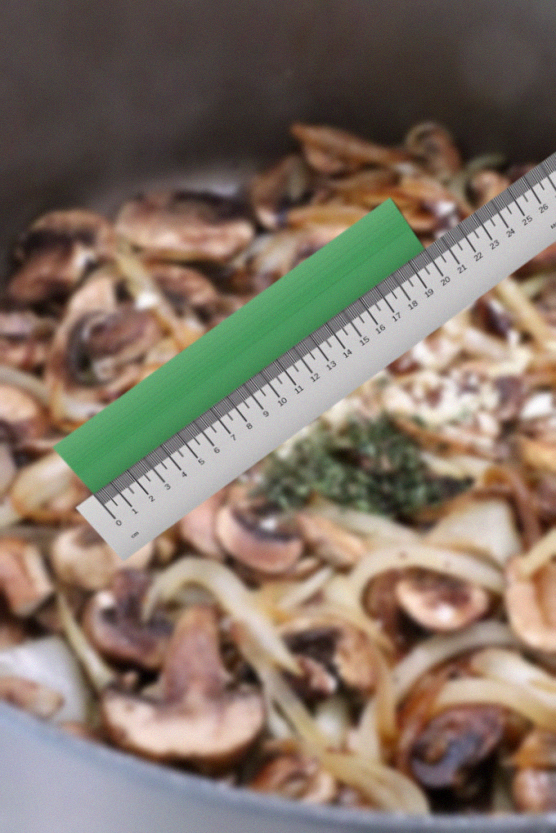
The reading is 20cm
